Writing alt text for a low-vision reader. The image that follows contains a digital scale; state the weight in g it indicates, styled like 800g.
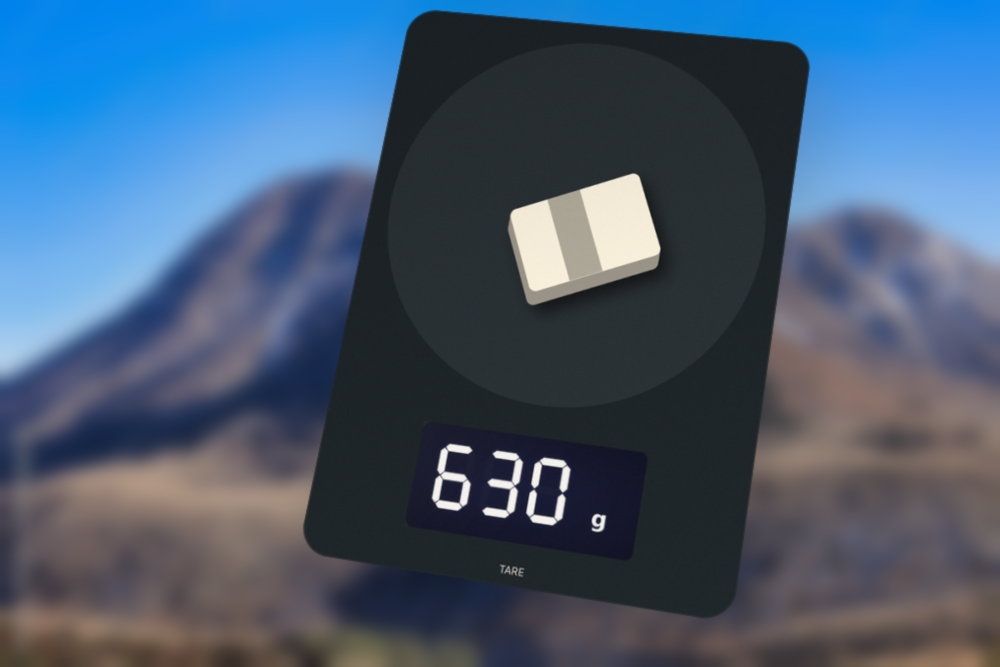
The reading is 630g
